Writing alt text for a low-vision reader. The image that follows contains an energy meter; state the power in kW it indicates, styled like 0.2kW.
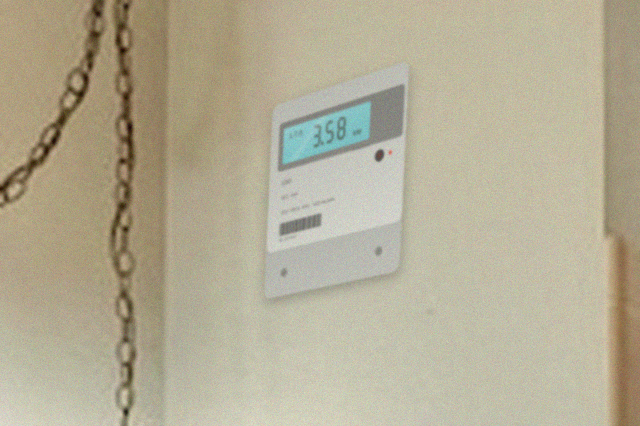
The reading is 3.58kW
